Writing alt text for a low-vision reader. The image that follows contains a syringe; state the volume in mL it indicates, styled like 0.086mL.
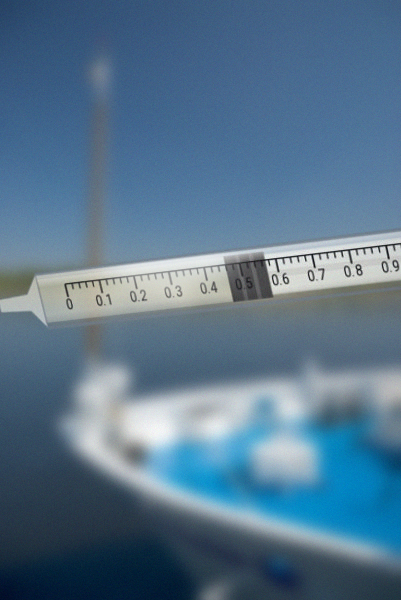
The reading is 0.46mL
